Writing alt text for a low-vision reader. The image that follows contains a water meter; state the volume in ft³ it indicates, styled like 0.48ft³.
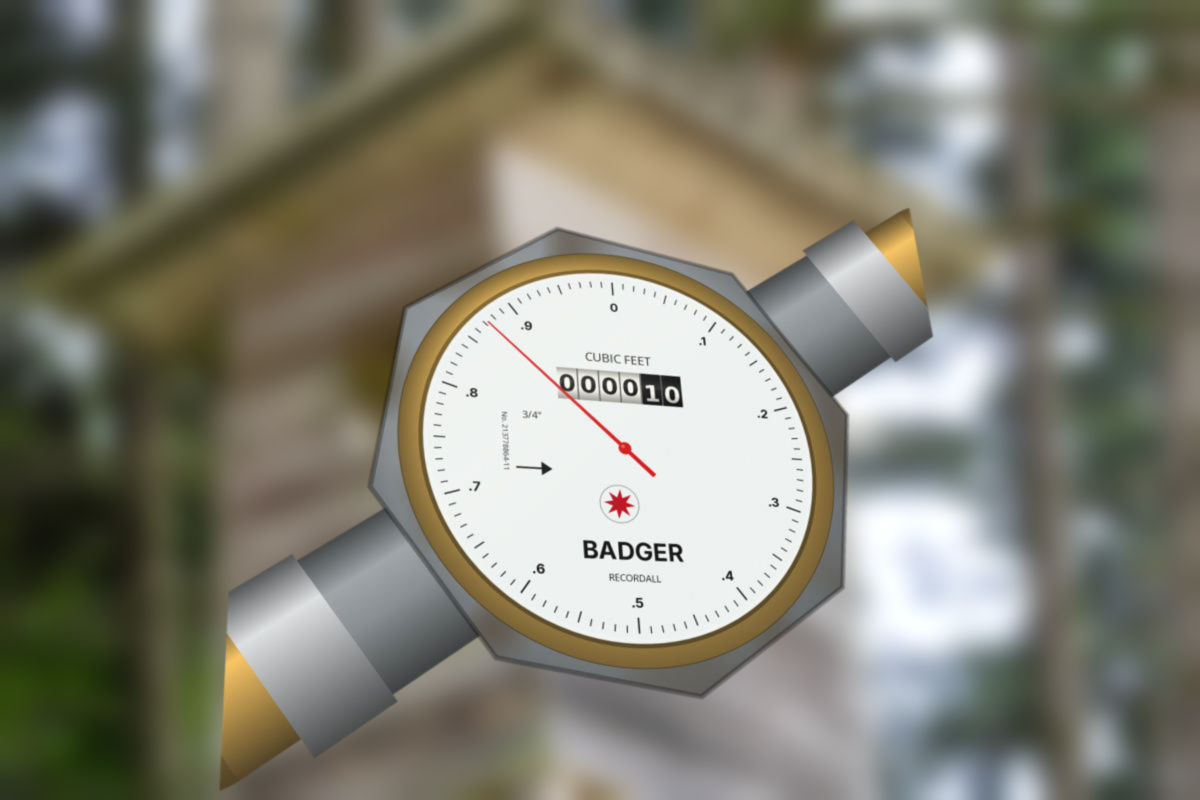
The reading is 9.87ft³
